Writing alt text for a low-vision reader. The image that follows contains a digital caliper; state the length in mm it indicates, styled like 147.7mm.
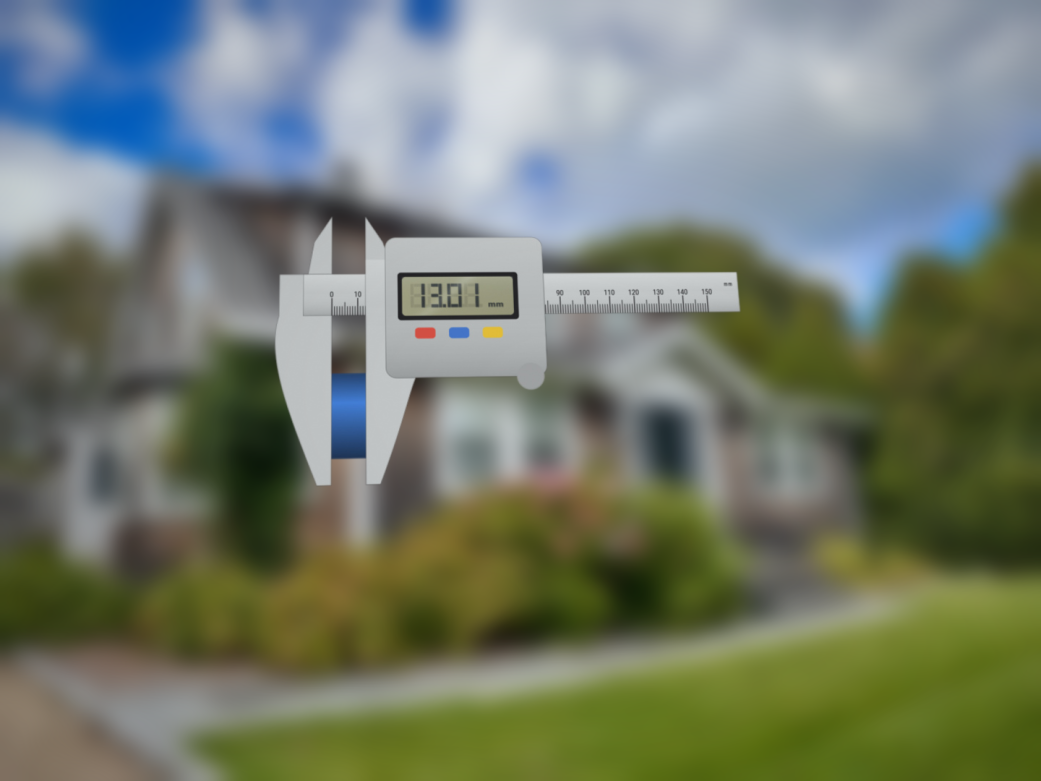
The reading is 13.01mm
